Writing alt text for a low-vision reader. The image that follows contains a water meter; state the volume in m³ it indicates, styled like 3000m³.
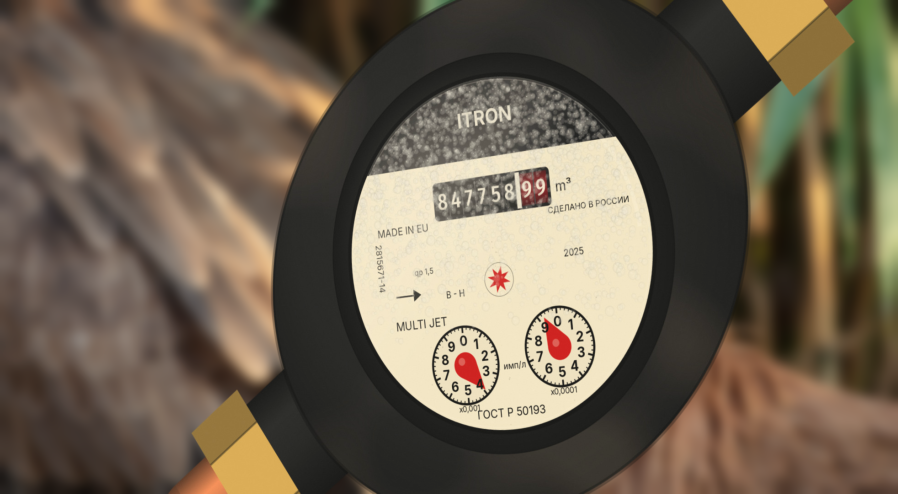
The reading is 847758.9939m³
